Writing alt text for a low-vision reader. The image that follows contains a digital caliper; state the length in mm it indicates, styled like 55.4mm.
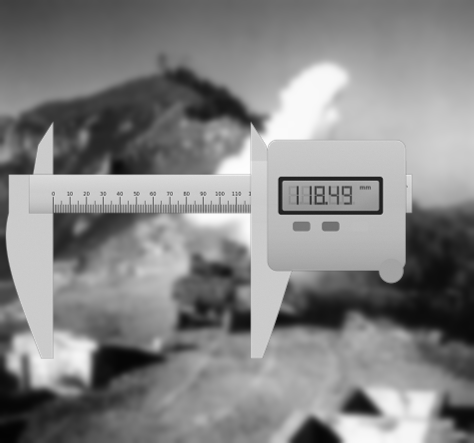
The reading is 118.49mm
